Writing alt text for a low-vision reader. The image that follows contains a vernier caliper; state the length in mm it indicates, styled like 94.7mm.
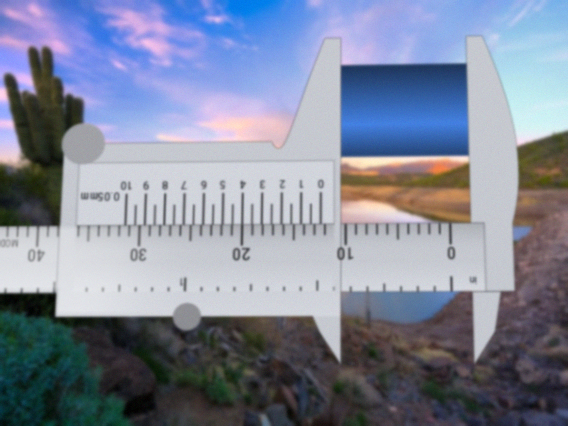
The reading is 12.4mm
